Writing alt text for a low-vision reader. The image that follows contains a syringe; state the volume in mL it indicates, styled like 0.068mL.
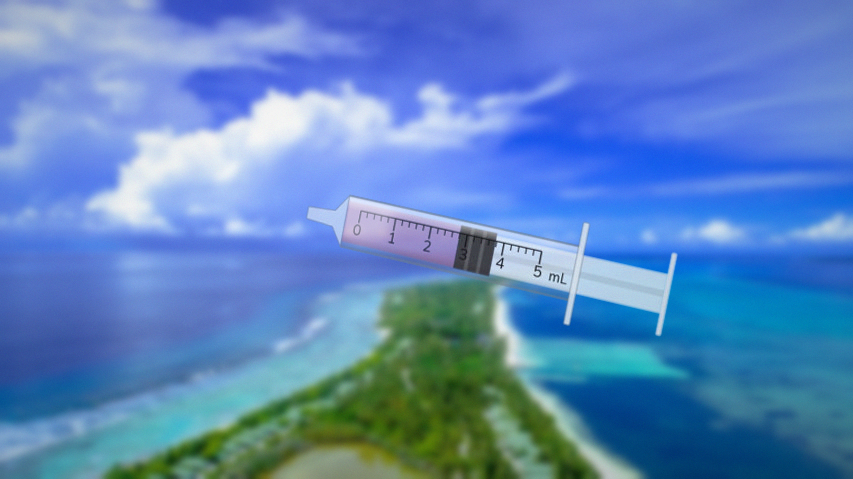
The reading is 2.8mL
